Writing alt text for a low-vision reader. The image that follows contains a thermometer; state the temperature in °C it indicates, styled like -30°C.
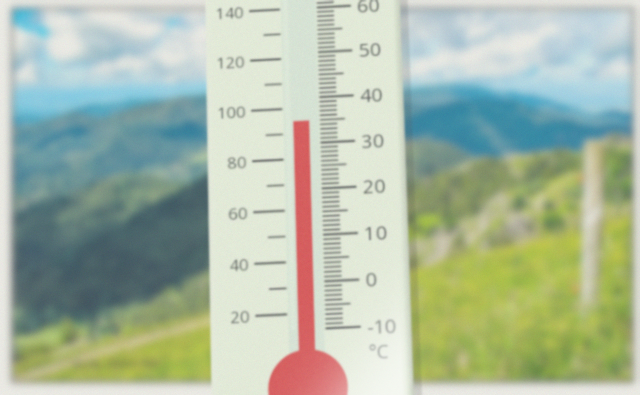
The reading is 35°C
